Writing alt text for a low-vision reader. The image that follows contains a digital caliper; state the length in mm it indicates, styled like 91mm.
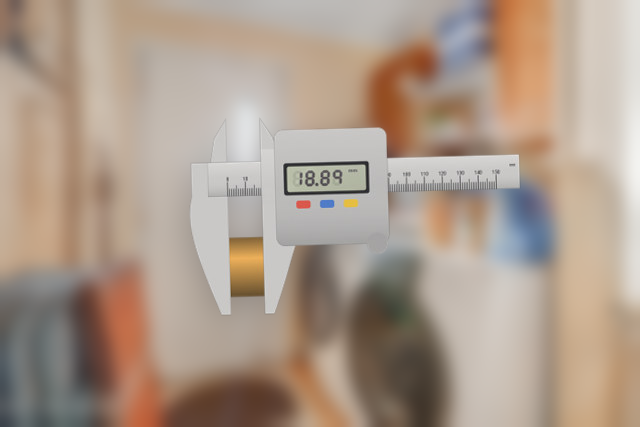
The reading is 18.89mm
